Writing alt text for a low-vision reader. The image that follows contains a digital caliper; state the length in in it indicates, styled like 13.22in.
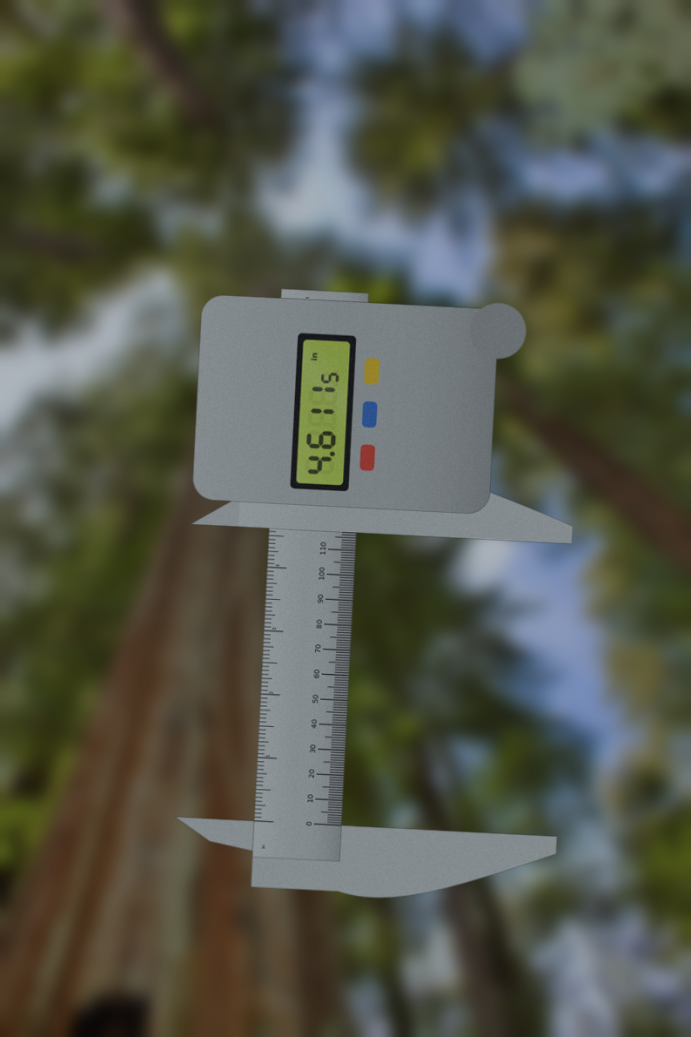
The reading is 4.6115in
